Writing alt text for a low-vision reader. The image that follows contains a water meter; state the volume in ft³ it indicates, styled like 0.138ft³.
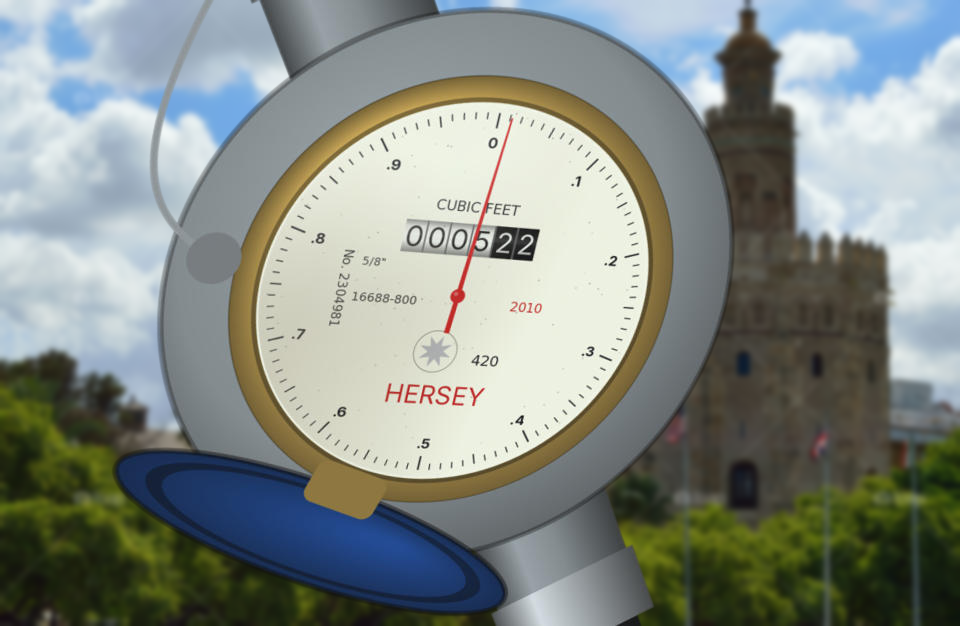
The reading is 522.01ft³
